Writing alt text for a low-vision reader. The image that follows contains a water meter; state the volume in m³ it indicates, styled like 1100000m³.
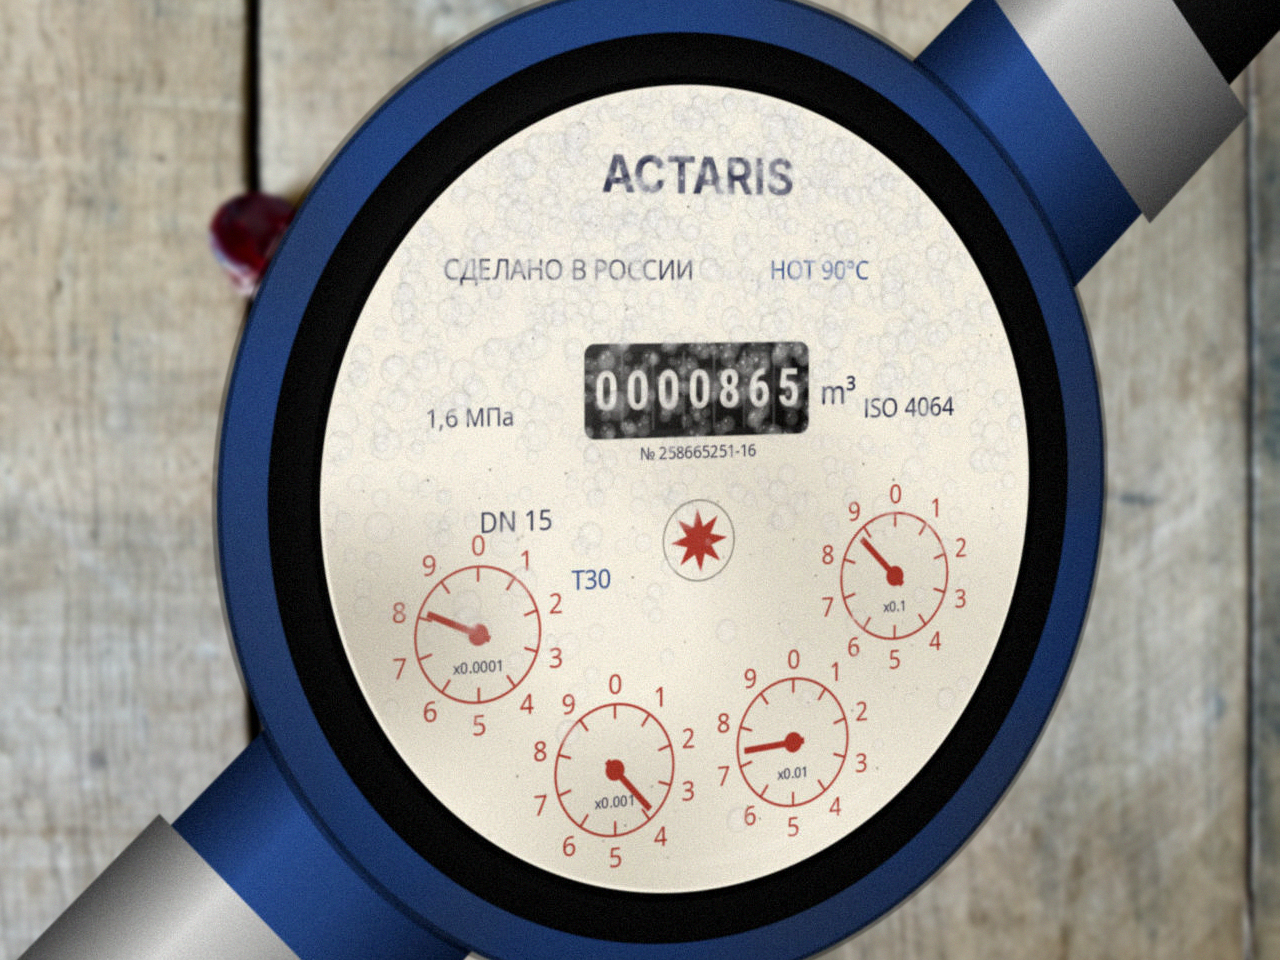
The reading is 865.8738m³
